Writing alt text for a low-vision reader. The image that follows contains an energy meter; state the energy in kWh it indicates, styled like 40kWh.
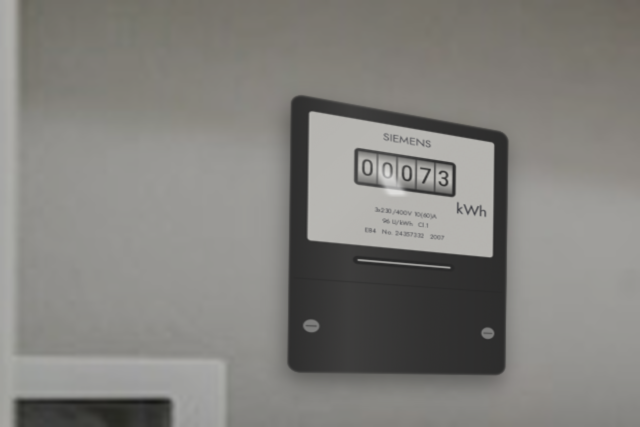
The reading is 73kWh
